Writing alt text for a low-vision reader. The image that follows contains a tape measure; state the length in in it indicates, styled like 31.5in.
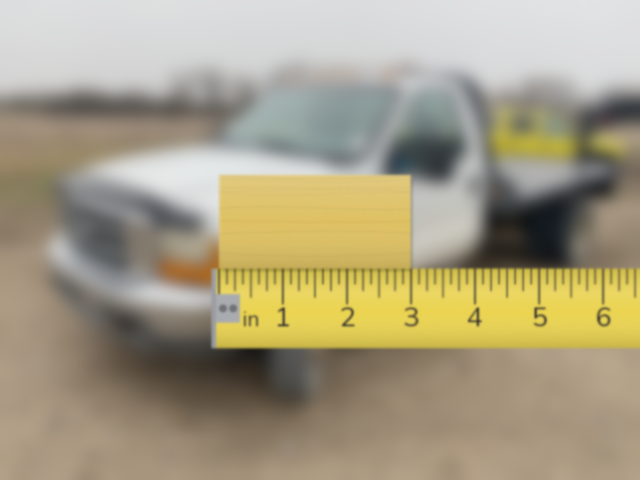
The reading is 3in
